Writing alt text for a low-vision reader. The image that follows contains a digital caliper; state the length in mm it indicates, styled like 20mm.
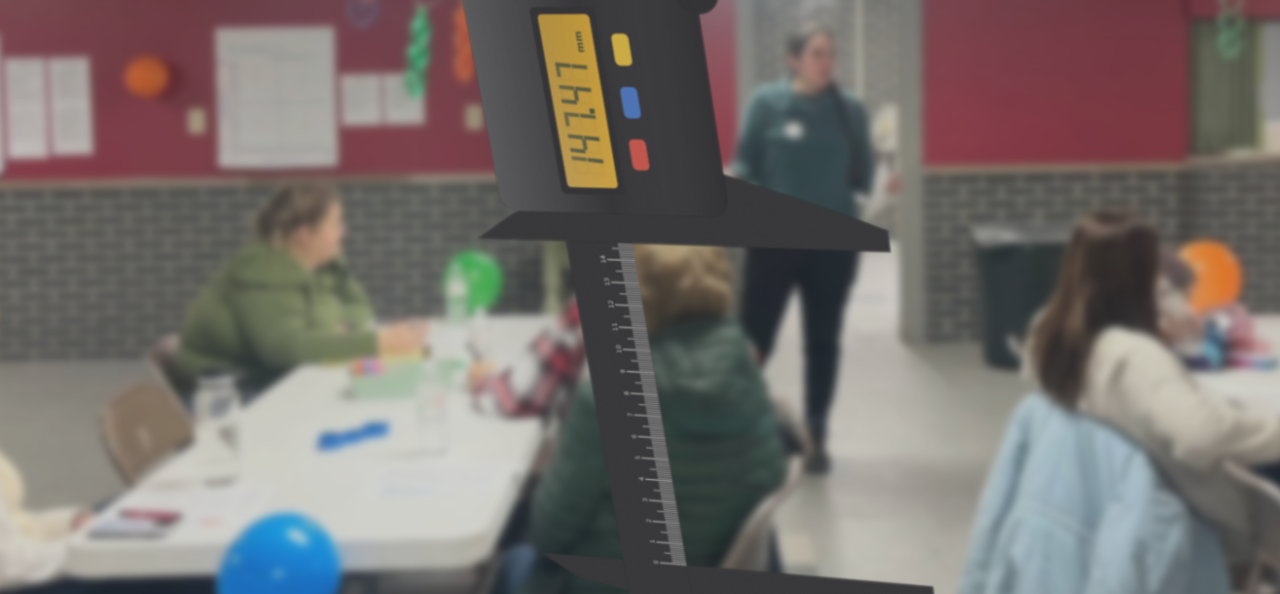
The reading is 147.47mm
